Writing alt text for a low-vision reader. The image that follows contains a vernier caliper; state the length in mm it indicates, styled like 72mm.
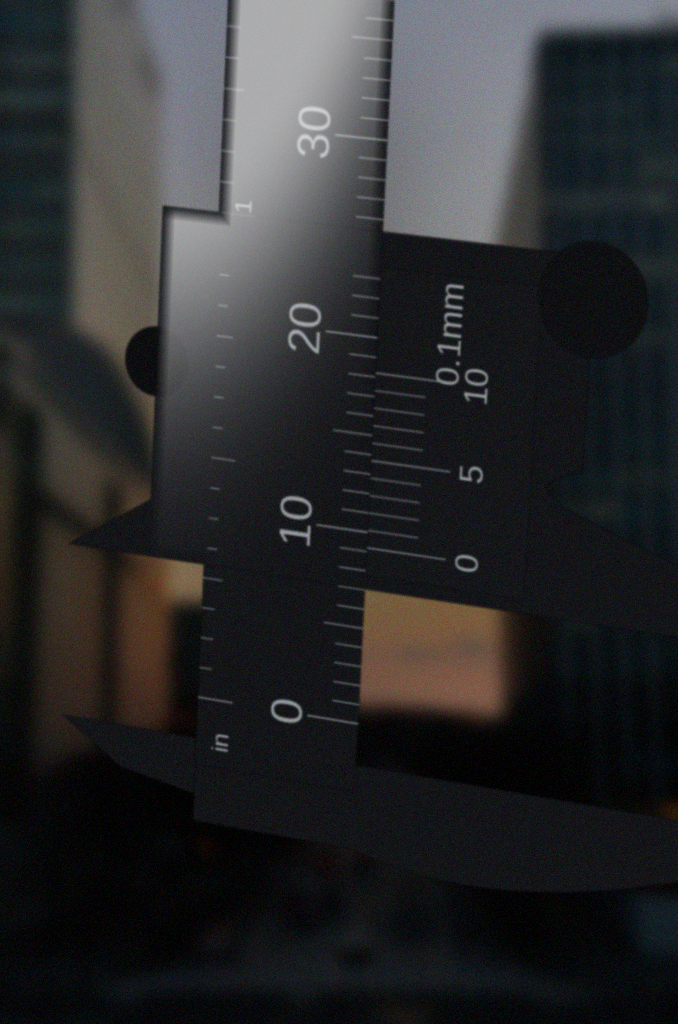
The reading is 9.2mm
